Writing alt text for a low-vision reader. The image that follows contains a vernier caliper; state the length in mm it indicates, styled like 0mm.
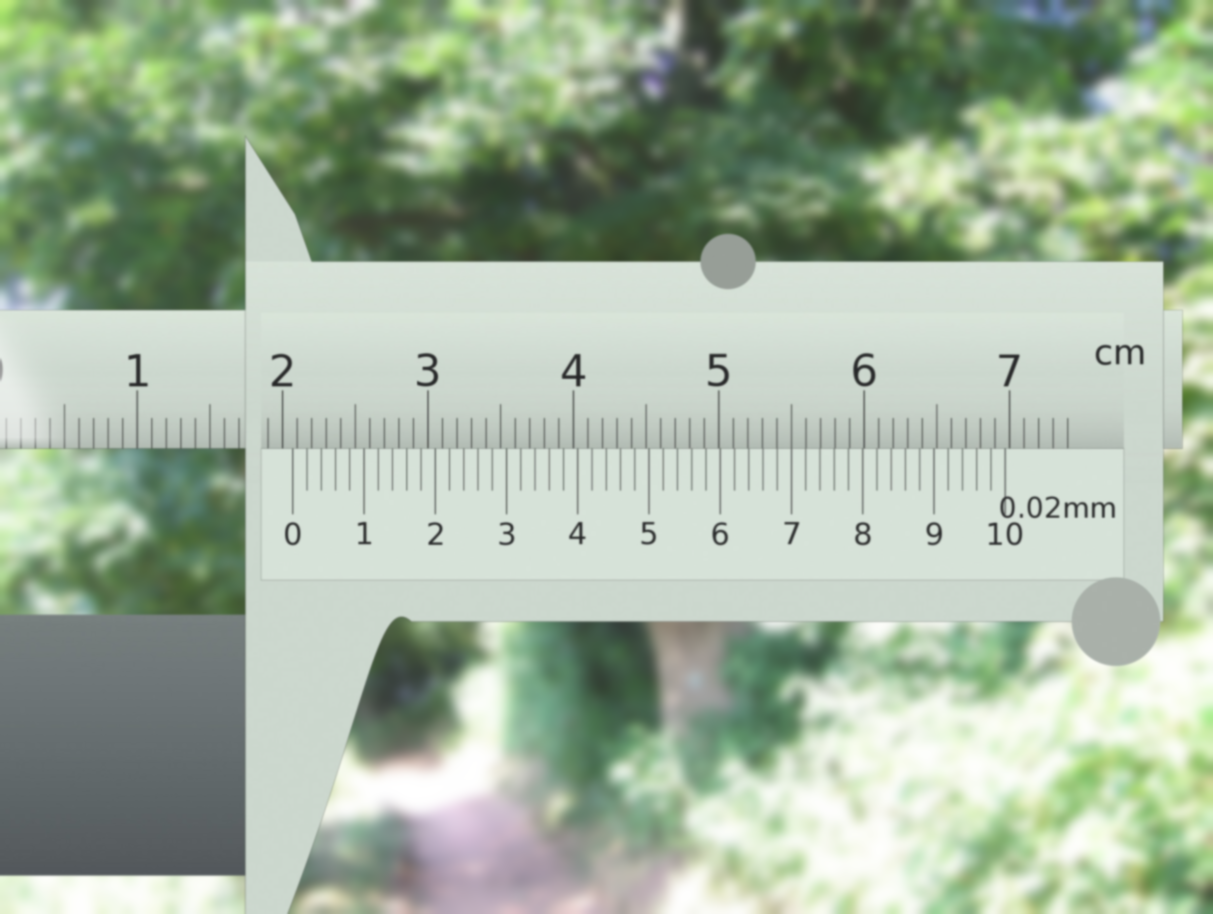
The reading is 20.7mm
